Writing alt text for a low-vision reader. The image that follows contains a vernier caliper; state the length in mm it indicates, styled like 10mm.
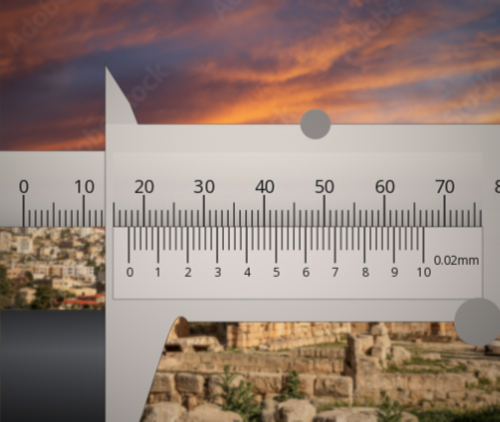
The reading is 17.5mm
